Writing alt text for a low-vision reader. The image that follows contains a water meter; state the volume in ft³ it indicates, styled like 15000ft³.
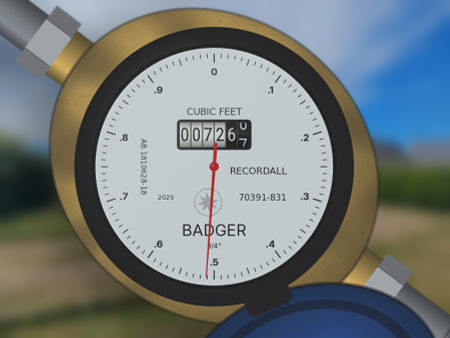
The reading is 7266.51ft³
